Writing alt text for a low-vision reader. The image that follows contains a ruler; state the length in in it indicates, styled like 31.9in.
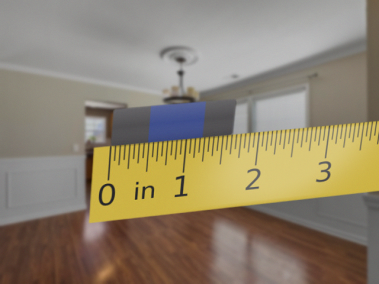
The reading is 1.625in
